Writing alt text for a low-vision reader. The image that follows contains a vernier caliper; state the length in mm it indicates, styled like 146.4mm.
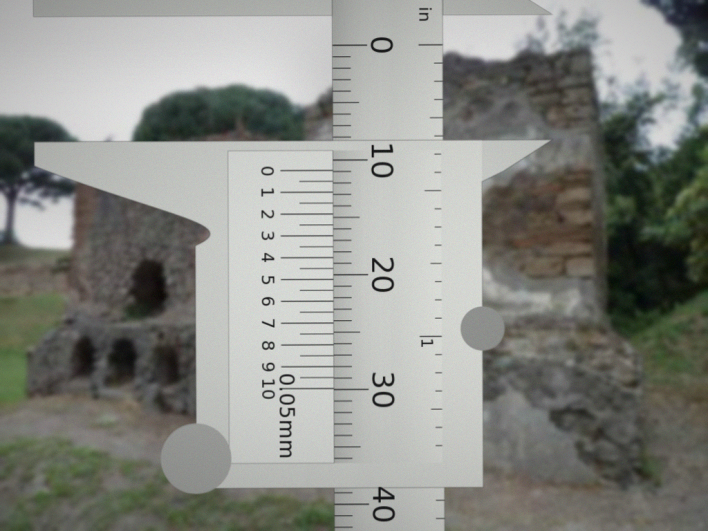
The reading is 10.9mm
